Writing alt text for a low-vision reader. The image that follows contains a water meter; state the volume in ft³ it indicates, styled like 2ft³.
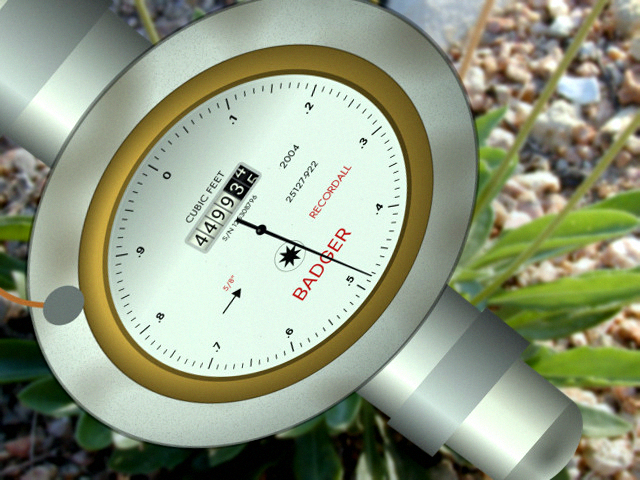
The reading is 449934.48ft³
